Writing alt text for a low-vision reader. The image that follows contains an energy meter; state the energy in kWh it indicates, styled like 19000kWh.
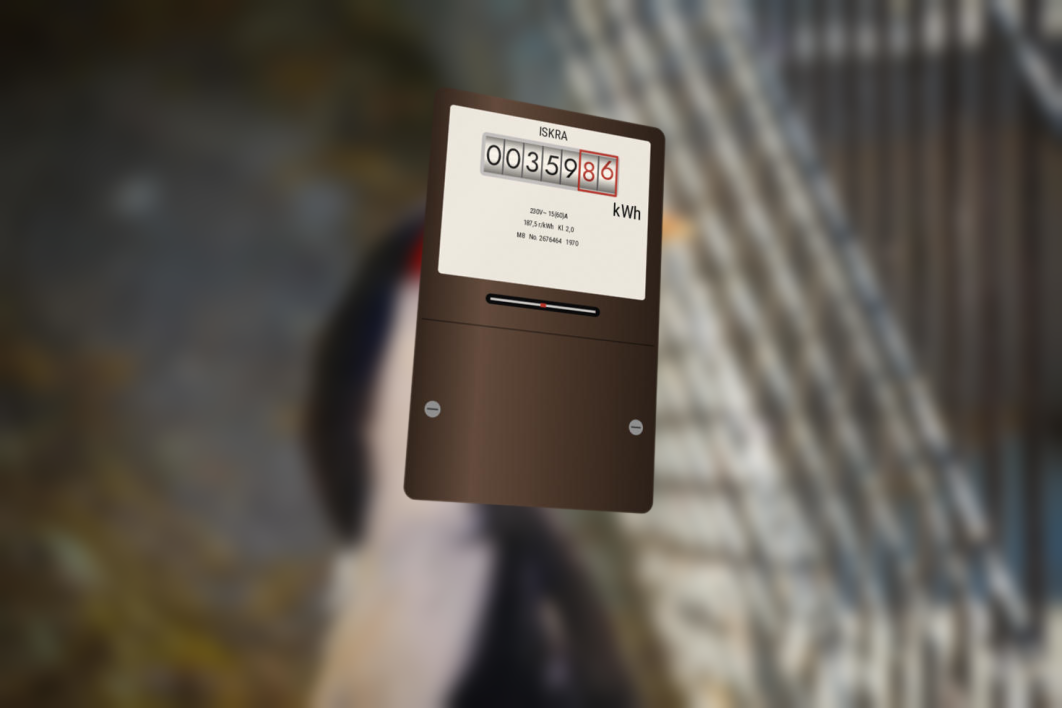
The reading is 359.86kWh
